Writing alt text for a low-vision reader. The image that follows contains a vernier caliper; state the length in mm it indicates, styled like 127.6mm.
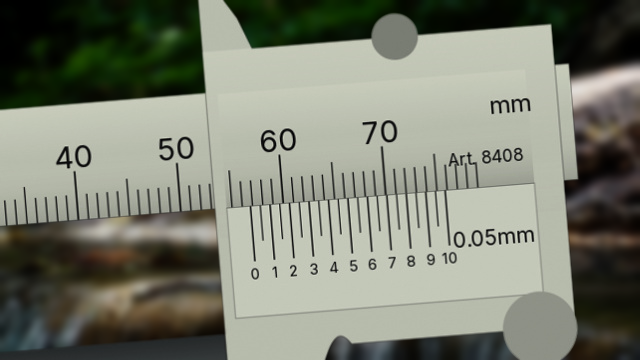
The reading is 56.8mm
